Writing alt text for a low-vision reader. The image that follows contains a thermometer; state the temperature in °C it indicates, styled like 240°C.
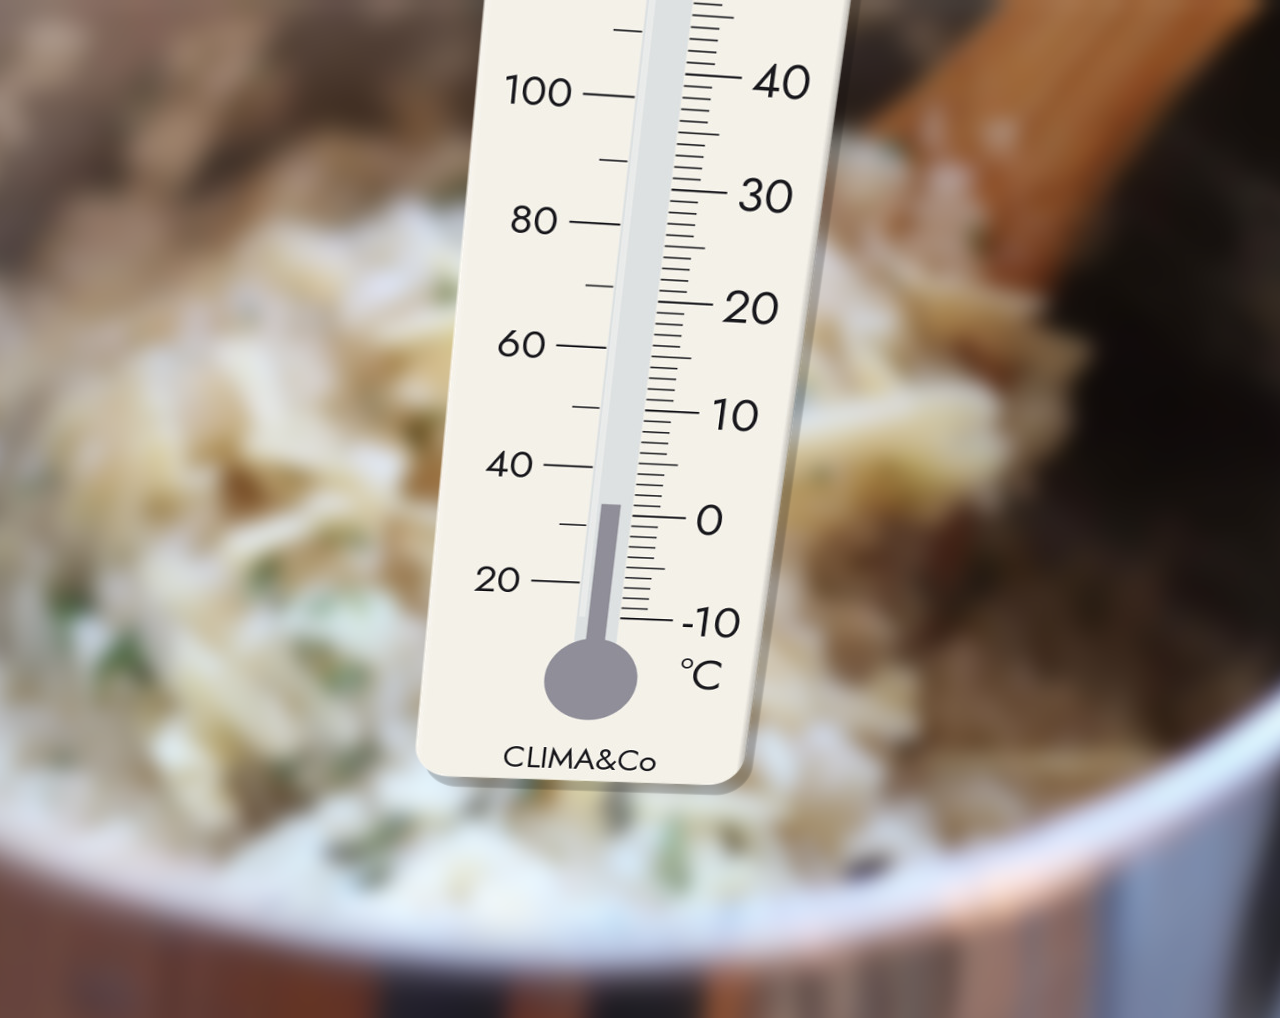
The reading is 1°C
